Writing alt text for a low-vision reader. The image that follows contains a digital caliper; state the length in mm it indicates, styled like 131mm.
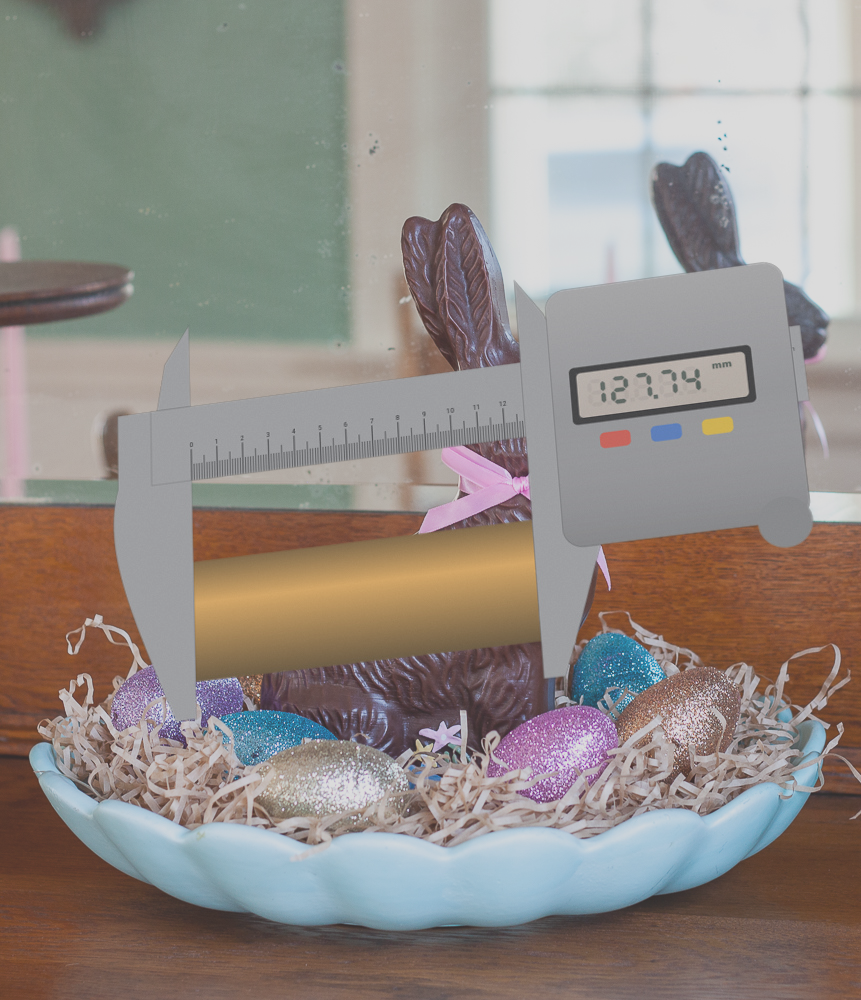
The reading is 127.74mm
